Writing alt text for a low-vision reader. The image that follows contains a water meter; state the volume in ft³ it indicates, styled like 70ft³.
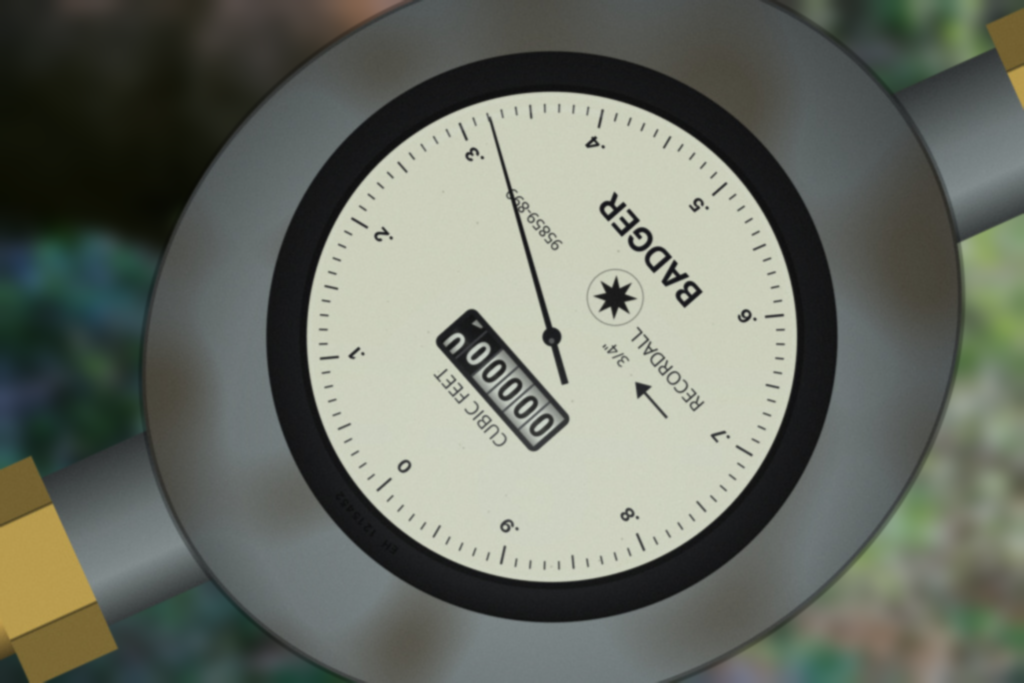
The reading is 0.32ft³
